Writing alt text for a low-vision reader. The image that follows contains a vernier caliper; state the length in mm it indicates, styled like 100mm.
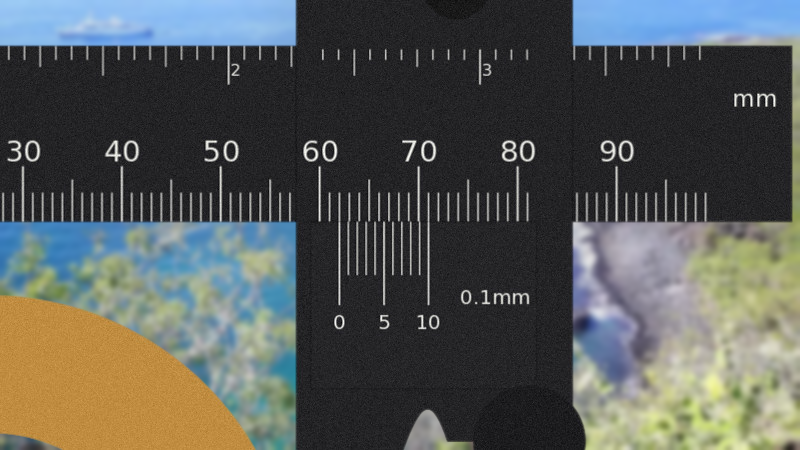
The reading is 62.0mm
